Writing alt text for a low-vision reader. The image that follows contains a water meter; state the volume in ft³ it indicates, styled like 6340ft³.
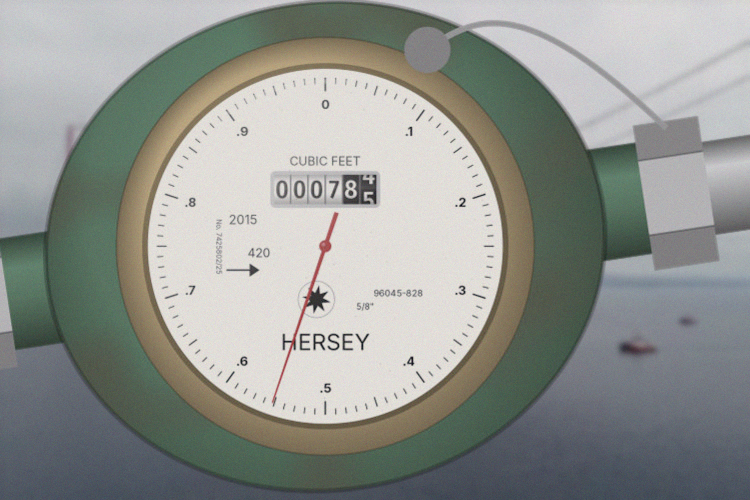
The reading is 784.55ft³
